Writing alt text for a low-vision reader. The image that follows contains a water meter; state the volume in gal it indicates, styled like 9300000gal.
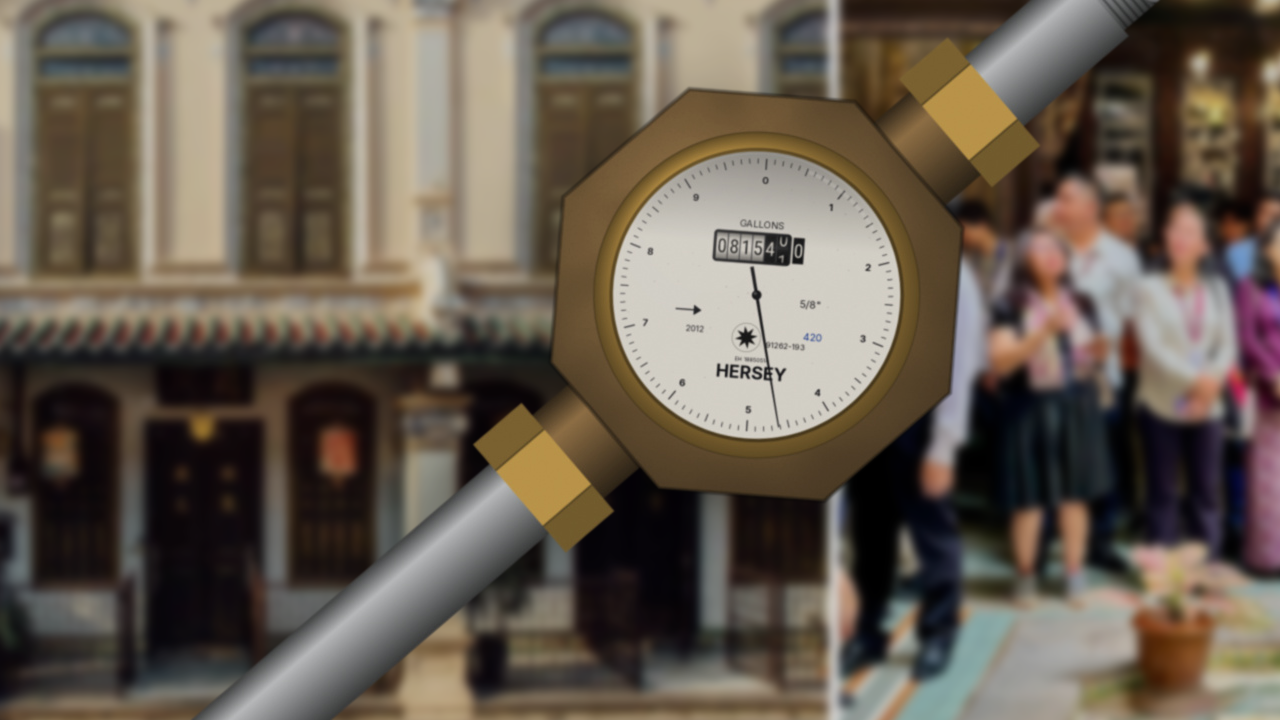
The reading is 815404.6gal
